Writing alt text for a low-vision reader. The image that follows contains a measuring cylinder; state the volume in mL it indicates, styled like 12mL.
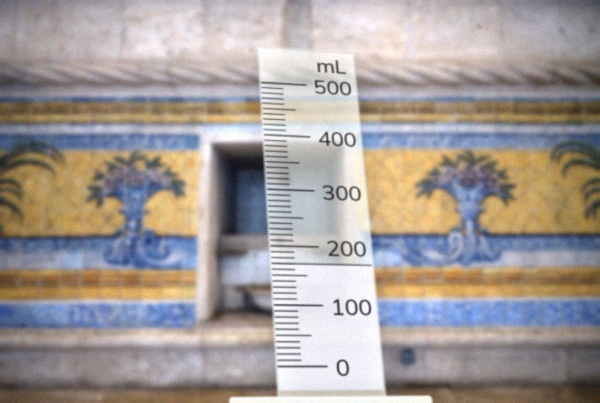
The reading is 170mL
